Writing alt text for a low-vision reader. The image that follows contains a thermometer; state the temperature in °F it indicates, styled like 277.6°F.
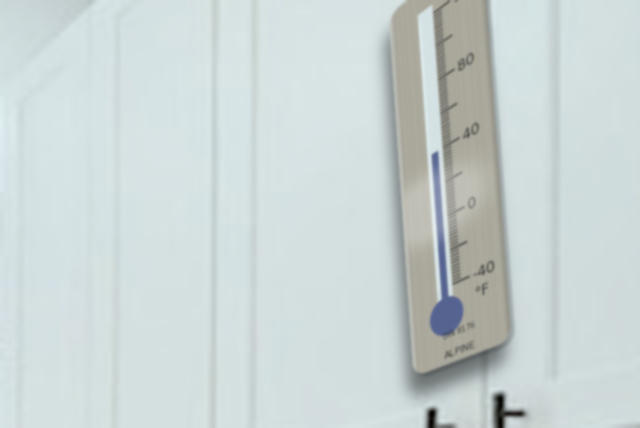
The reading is 40°F
